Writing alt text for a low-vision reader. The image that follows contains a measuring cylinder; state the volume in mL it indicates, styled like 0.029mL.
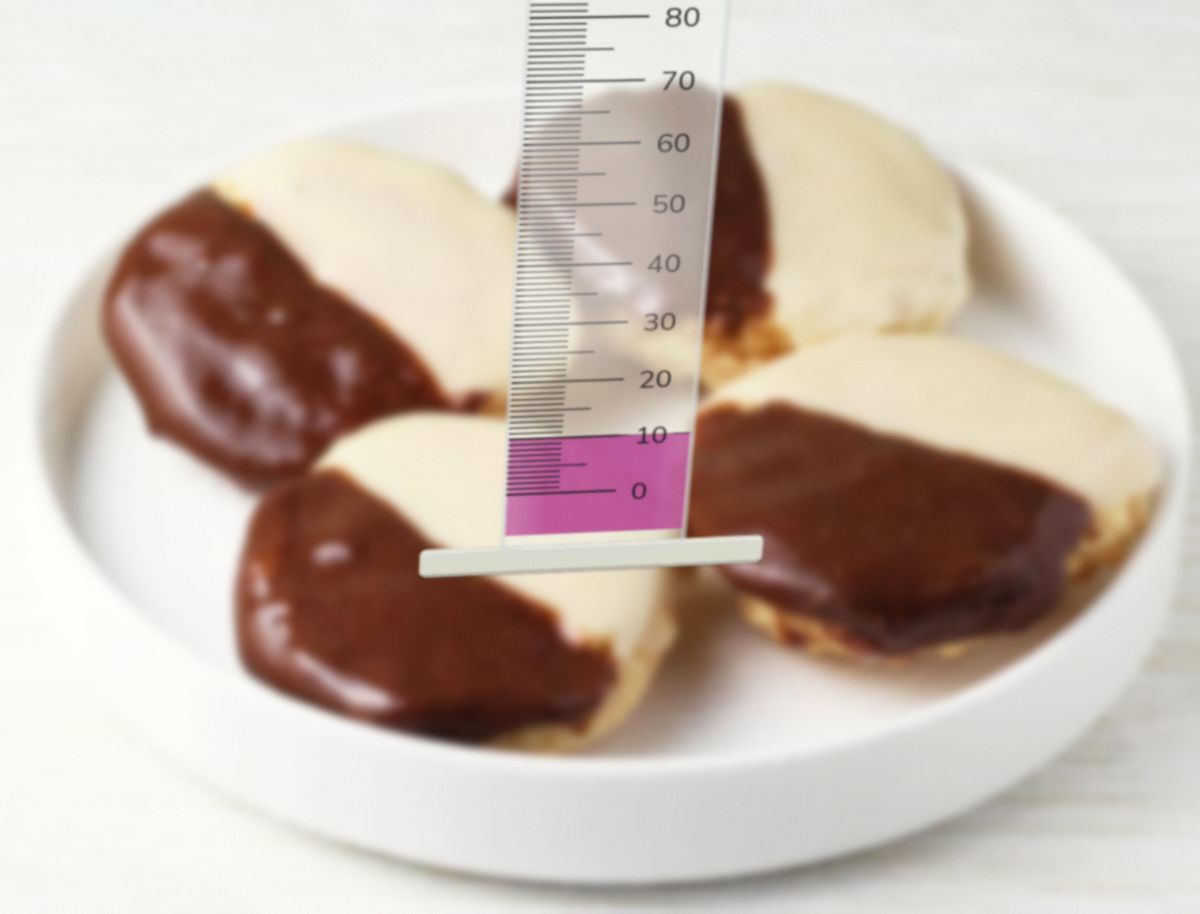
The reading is 10mL
